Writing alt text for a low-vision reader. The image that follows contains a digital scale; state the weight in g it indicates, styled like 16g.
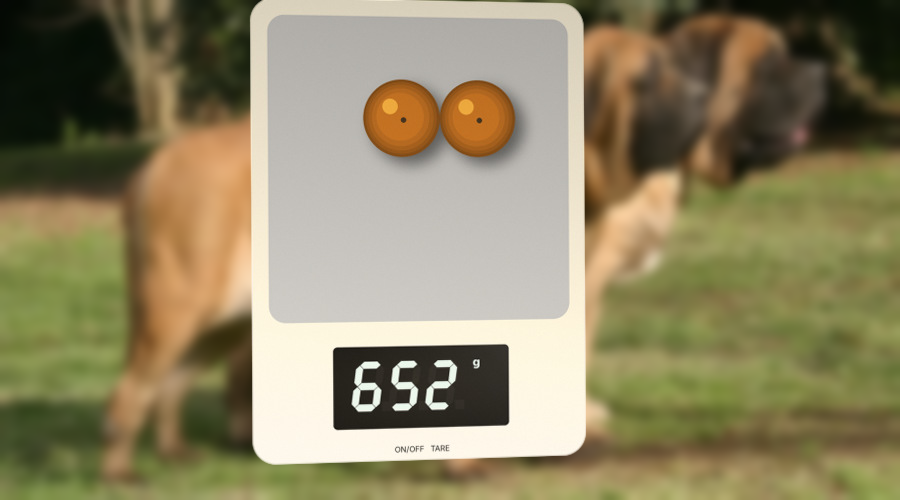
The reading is 652g
